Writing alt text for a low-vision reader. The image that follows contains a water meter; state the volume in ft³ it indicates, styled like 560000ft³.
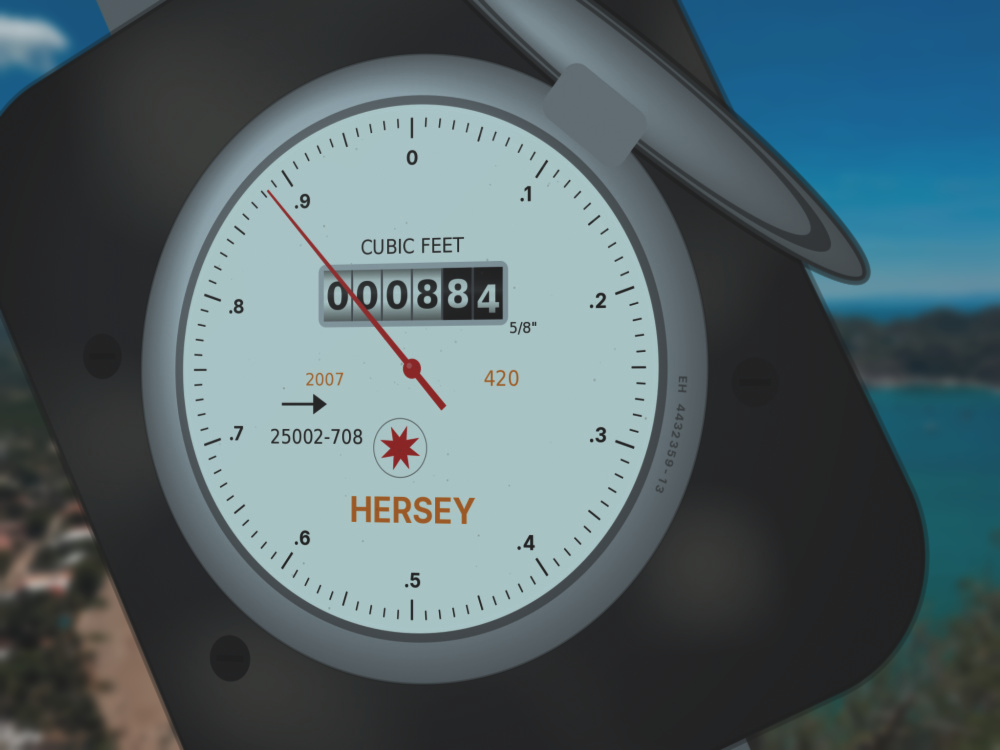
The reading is 883.88ft³
